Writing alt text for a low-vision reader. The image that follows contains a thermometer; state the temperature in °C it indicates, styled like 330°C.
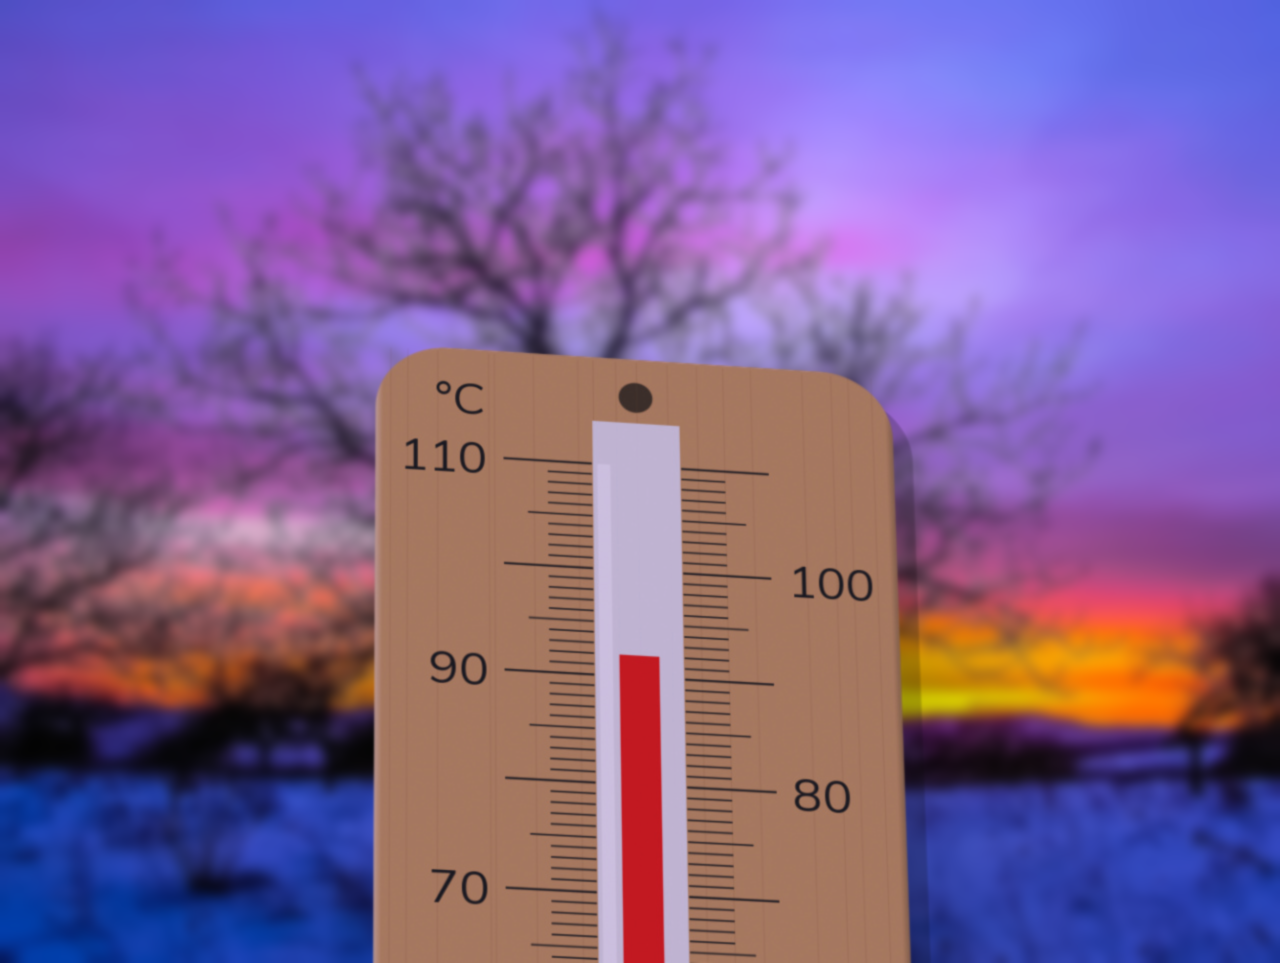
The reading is 92°C
